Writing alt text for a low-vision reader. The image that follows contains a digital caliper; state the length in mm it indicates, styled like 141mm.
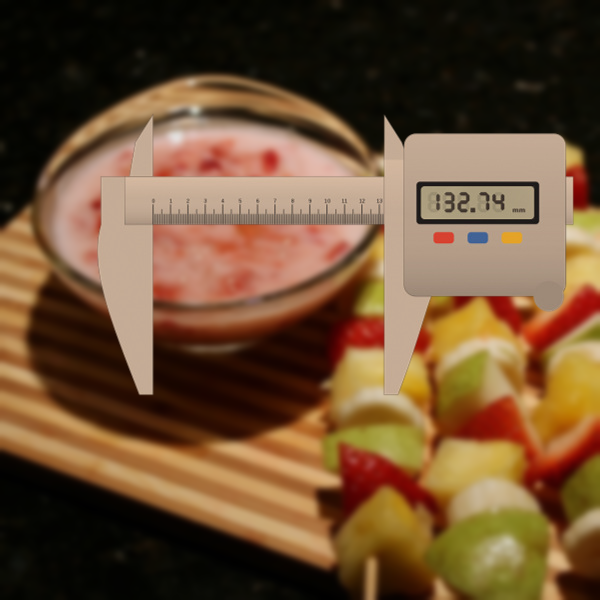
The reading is 132.74mm
